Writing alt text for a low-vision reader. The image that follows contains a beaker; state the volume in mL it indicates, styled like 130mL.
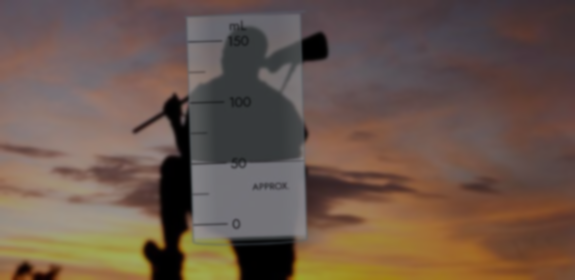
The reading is 50mL
